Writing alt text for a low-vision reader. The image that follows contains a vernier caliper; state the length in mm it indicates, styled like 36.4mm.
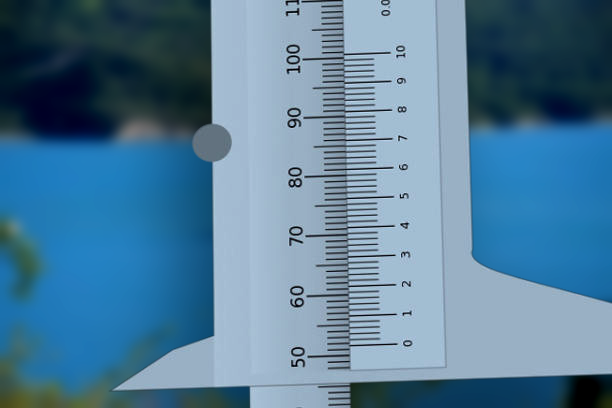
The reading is 51.6mm
